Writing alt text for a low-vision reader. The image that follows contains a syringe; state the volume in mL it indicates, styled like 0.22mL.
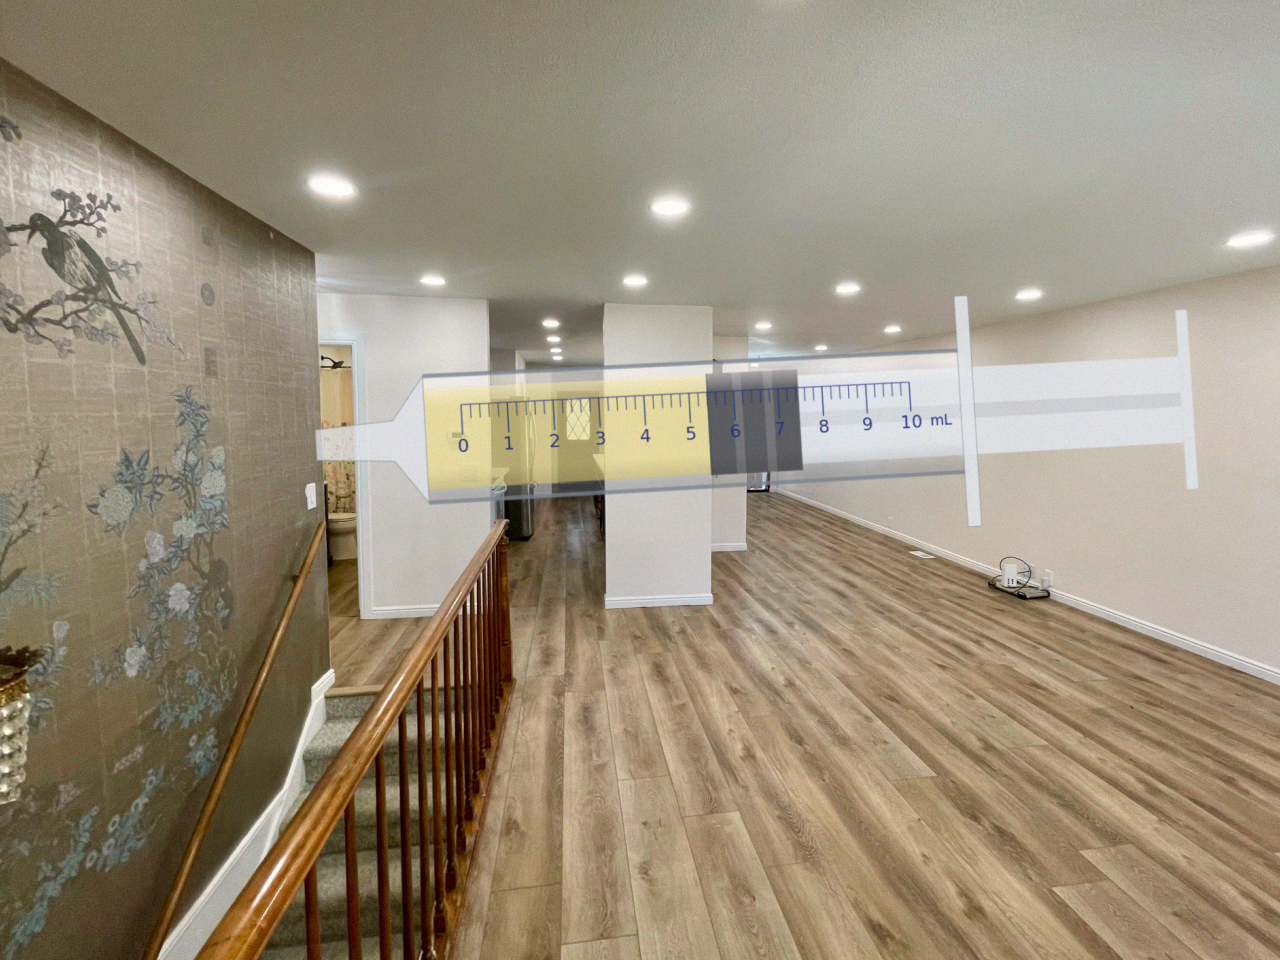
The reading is 5.4mL
